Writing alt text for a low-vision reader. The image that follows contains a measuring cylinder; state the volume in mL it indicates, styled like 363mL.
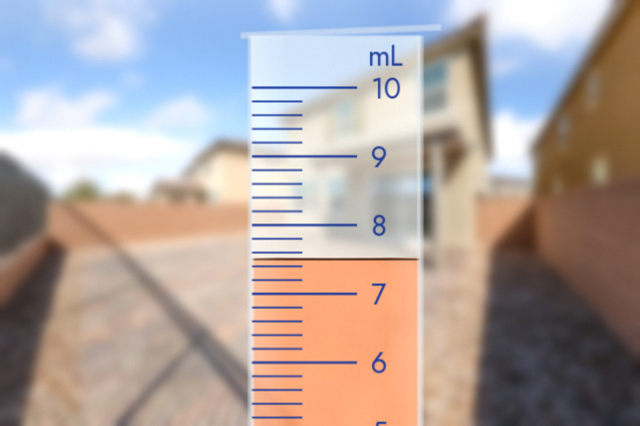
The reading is 7.5mL
